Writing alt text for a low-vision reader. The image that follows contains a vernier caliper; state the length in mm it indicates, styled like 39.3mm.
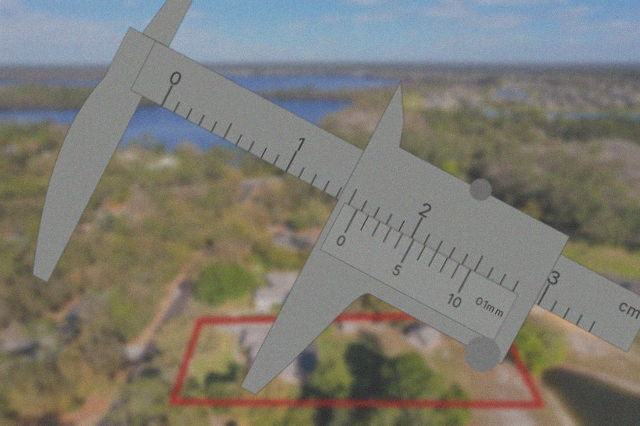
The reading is 15.7mm
